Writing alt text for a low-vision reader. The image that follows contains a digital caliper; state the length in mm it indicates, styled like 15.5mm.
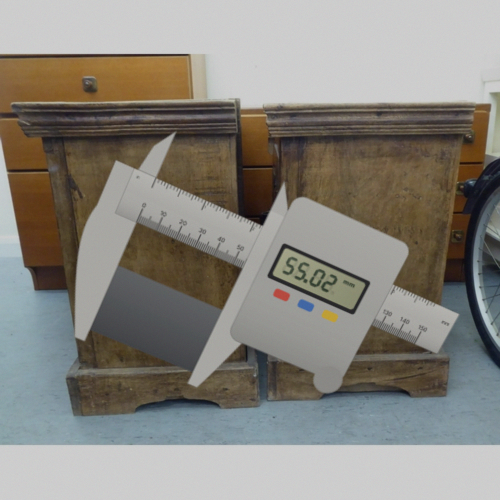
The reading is 55.02mm
